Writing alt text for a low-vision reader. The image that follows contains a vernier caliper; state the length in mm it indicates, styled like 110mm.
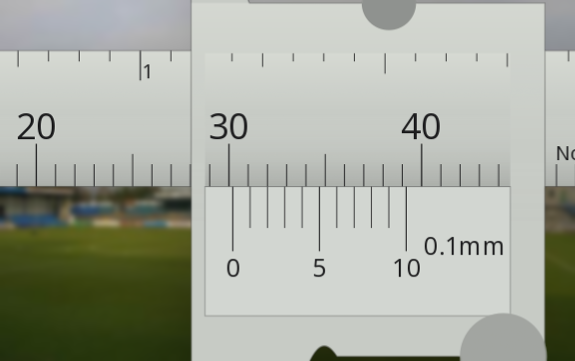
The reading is 30.2mm
